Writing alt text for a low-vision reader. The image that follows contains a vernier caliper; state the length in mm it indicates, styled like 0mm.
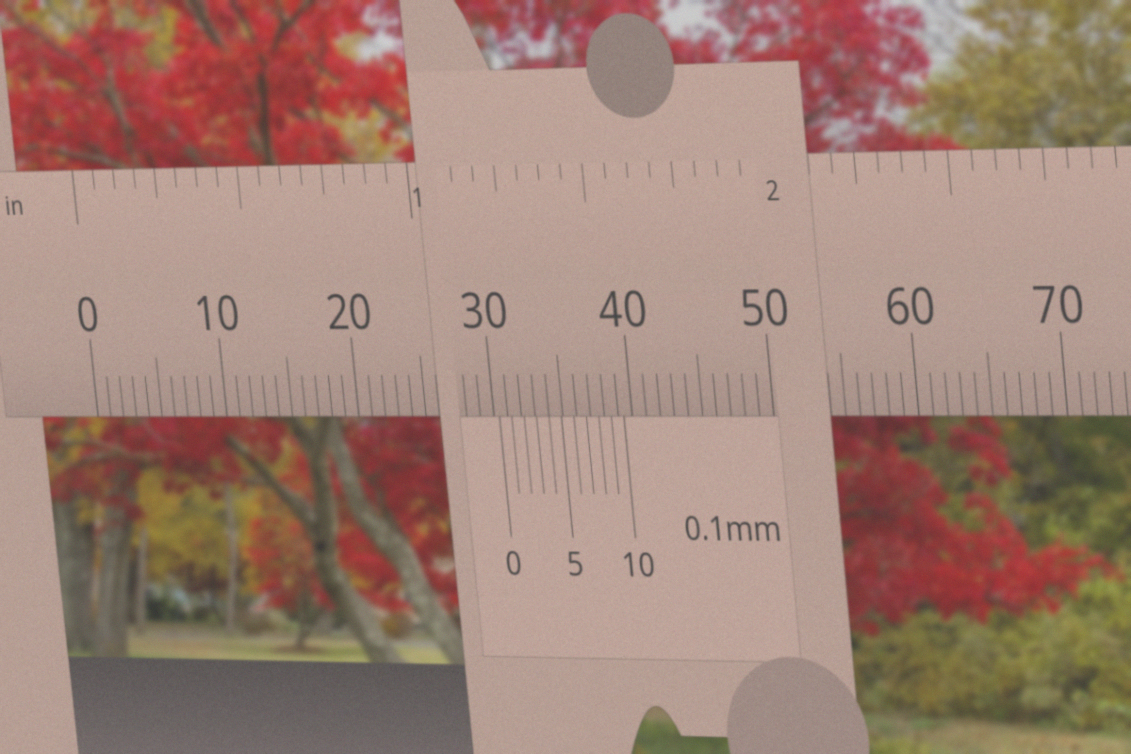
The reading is 30.4mm
